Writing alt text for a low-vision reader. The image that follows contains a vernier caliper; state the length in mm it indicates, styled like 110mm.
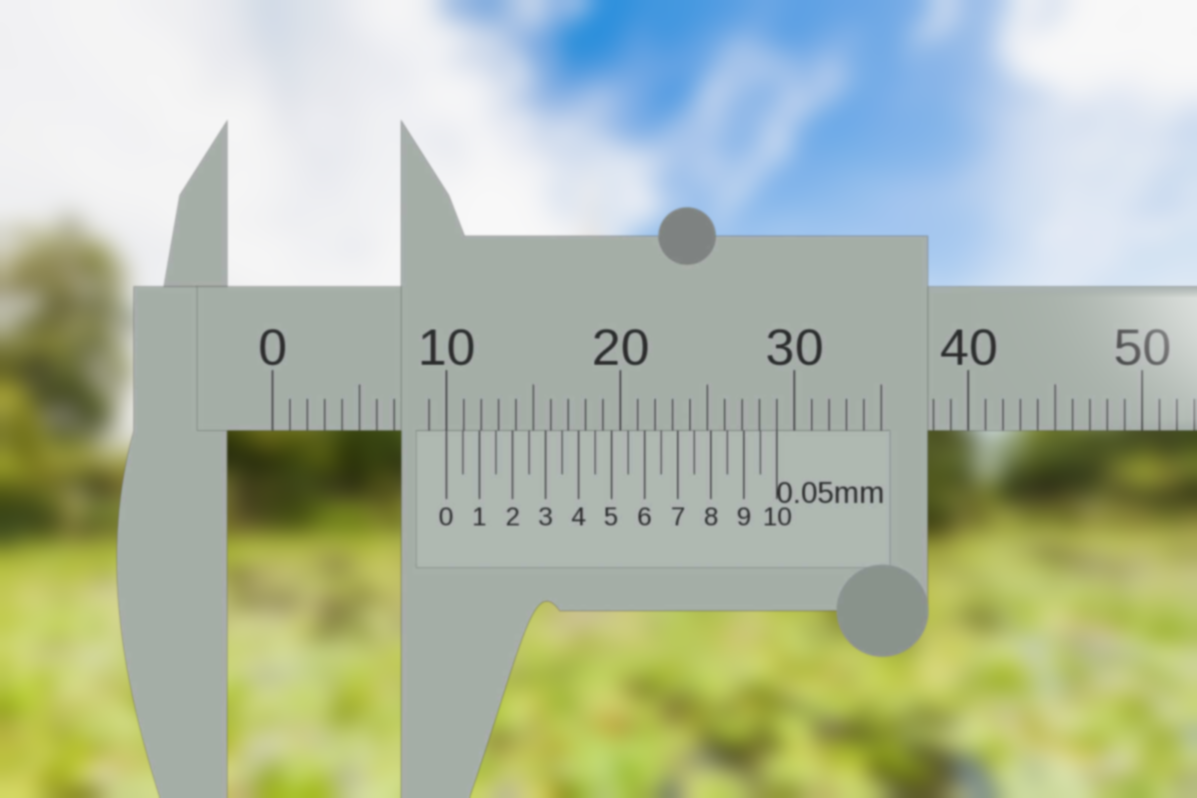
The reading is 10.0mm
